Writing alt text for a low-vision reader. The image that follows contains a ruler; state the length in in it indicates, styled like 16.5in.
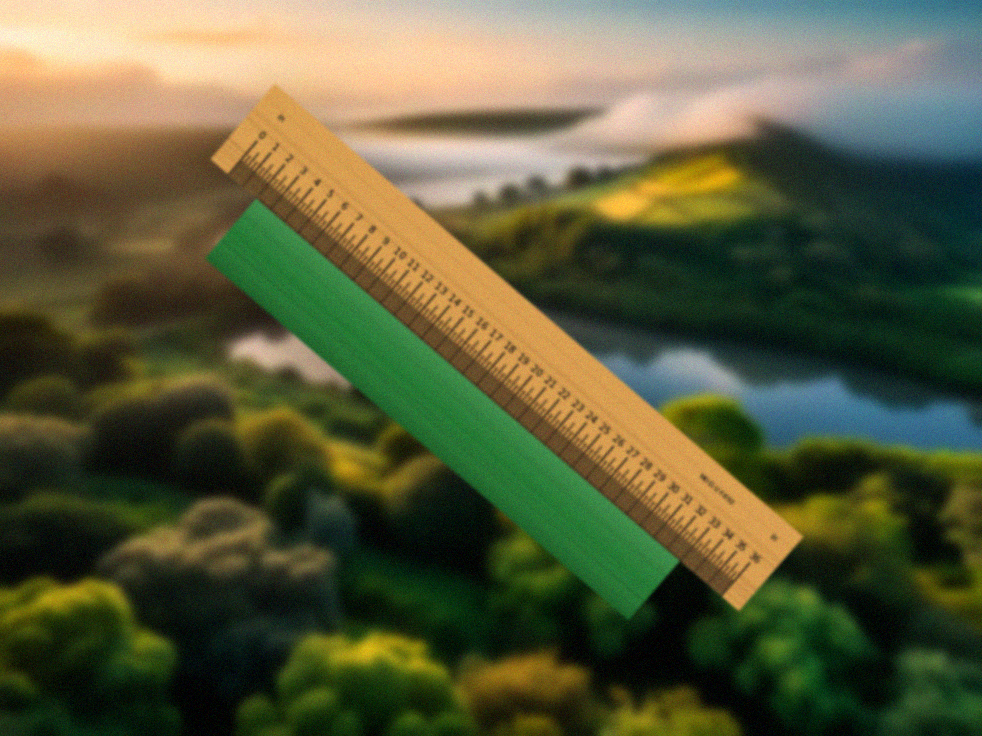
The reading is 31in
